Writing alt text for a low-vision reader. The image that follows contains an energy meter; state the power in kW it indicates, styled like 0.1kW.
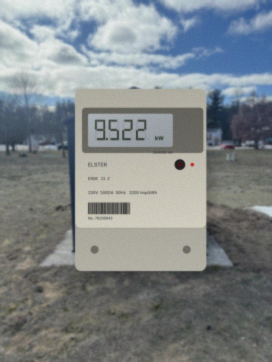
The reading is 9.522kW
